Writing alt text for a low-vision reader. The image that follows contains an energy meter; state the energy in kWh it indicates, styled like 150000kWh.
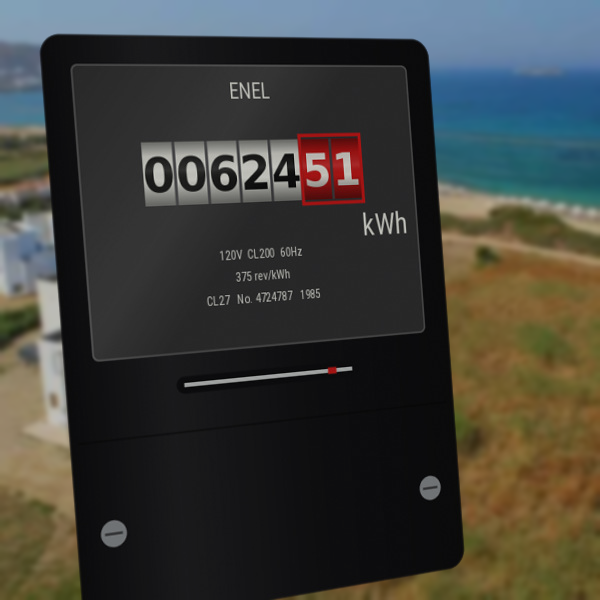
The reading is 624.51kWh
